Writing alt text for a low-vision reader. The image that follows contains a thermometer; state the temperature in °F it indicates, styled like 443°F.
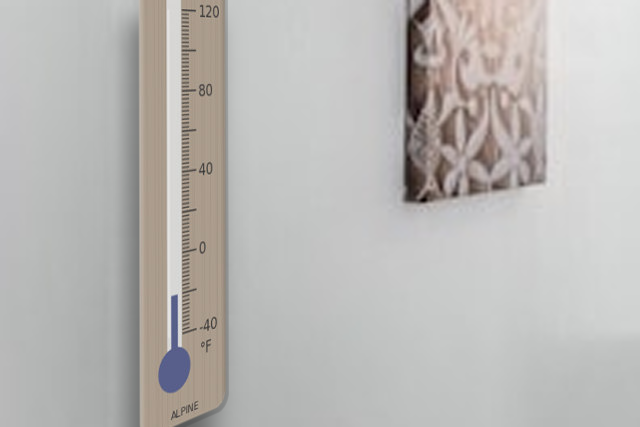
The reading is -20°F
